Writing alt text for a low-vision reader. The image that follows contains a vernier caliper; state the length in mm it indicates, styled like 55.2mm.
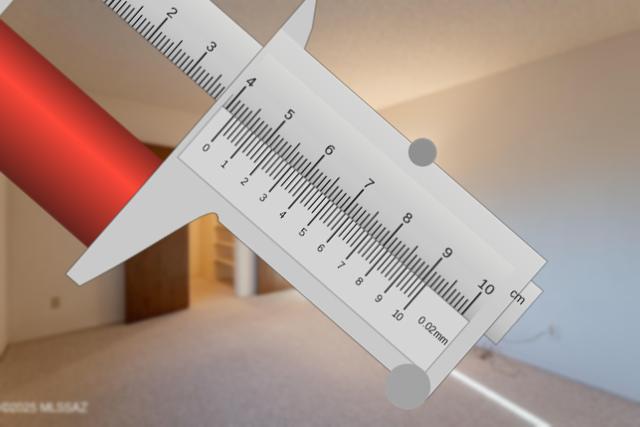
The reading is 42.0mm
